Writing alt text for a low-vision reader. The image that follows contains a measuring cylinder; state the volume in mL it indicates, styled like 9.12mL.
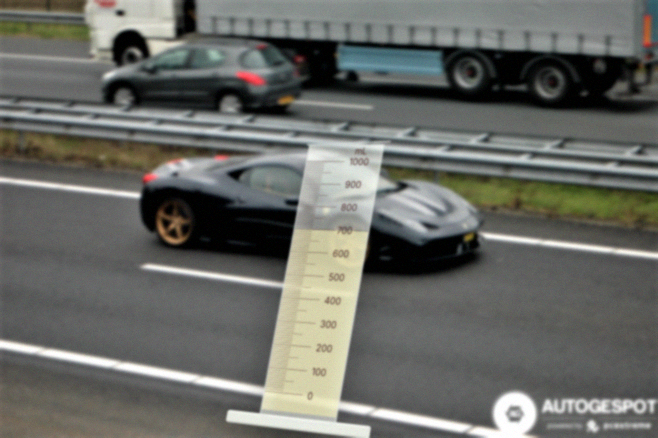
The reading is 700mL
